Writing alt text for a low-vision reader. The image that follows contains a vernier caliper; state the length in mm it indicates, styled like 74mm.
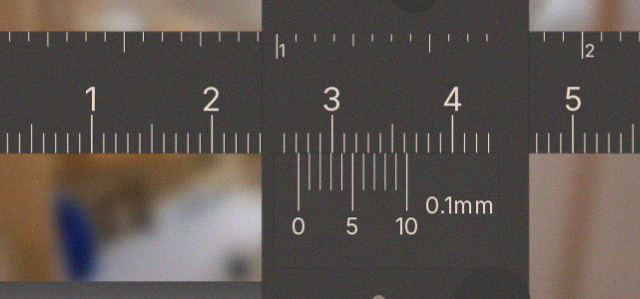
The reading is 27.2mm
